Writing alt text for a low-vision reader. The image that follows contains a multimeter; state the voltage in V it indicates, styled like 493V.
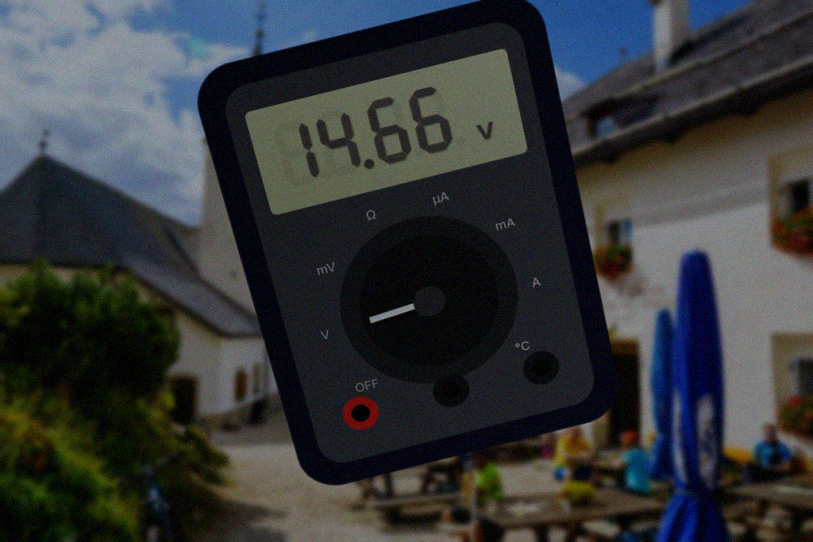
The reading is 14.66V
